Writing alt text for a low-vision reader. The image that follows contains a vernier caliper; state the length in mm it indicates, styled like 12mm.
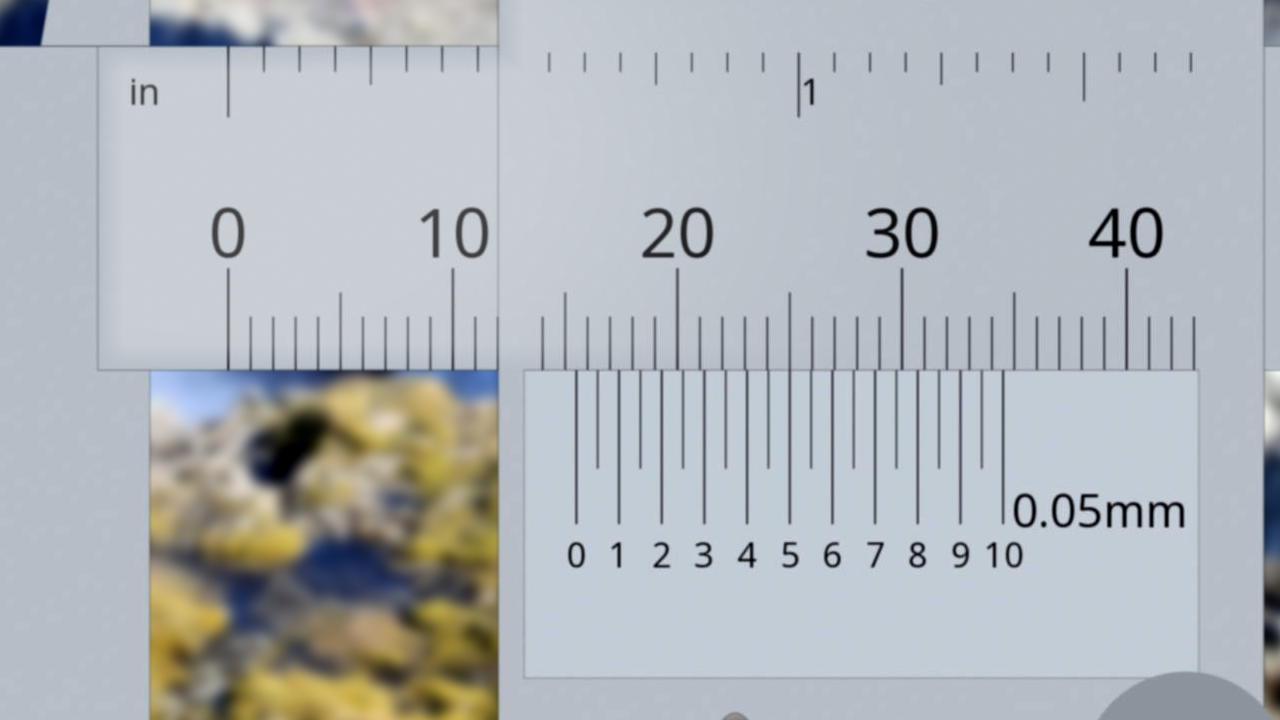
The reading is 15.5mm
